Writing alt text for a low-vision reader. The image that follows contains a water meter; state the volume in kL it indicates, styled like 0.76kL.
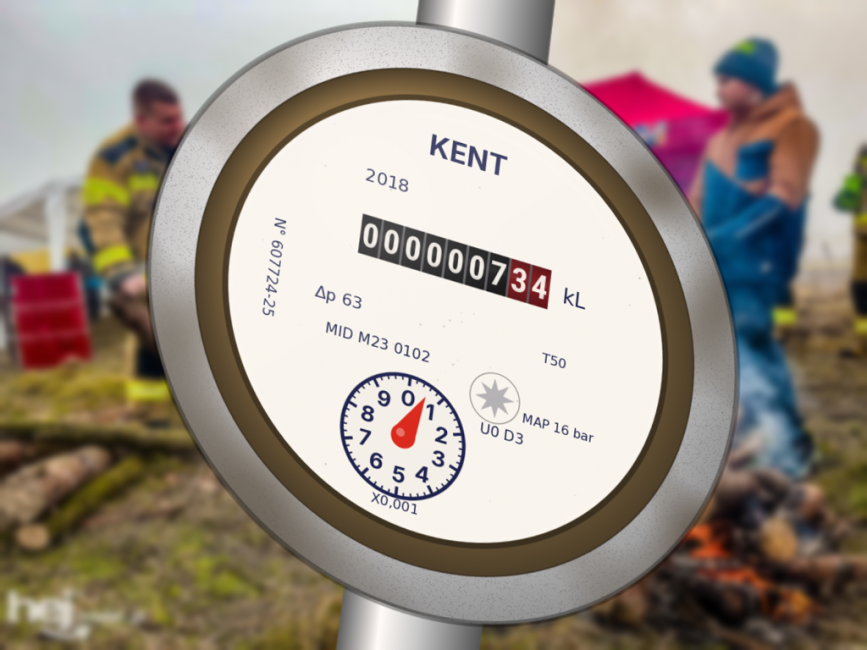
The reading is 7.340kL
